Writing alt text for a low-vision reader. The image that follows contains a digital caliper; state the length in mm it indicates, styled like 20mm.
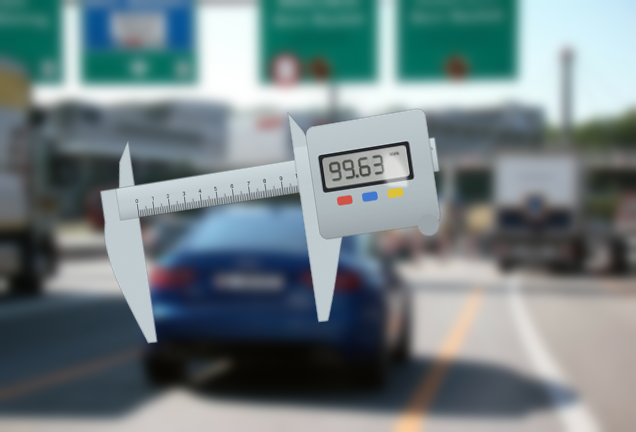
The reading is 99.63mm
